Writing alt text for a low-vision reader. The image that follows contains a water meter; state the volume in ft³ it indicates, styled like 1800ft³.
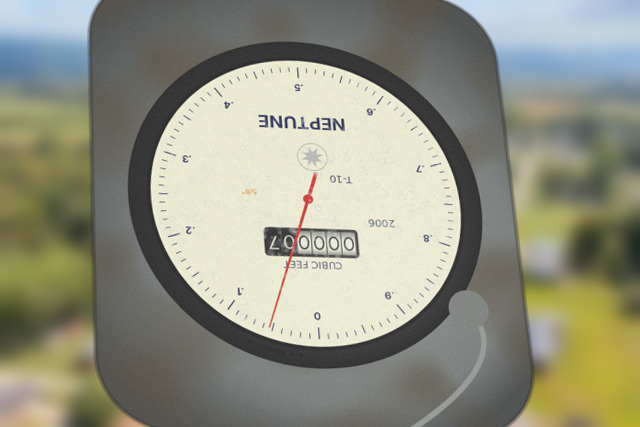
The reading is 7.05ft³
